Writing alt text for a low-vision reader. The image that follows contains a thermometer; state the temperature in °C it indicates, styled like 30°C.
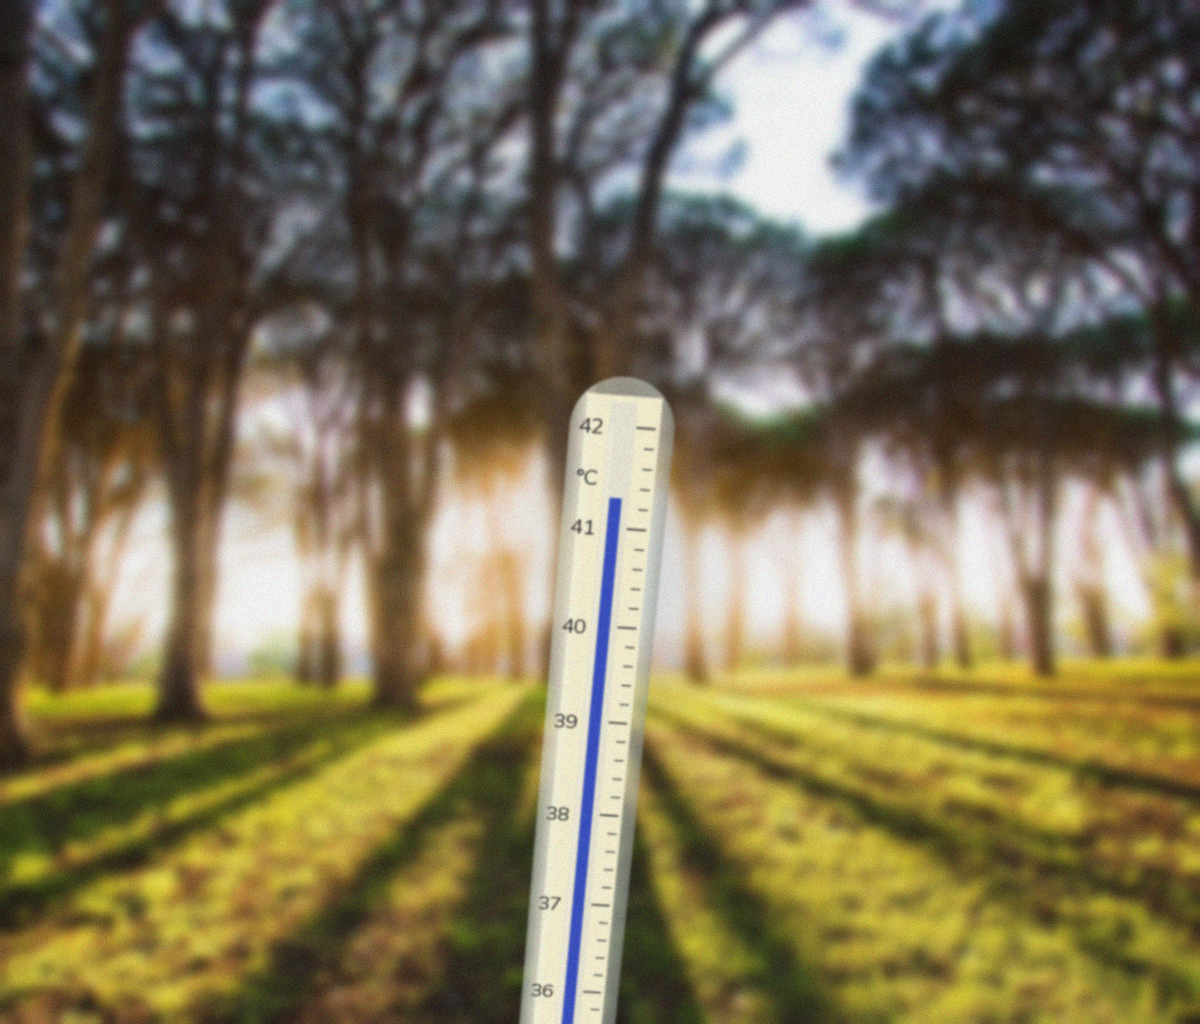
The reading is 41.3°C
